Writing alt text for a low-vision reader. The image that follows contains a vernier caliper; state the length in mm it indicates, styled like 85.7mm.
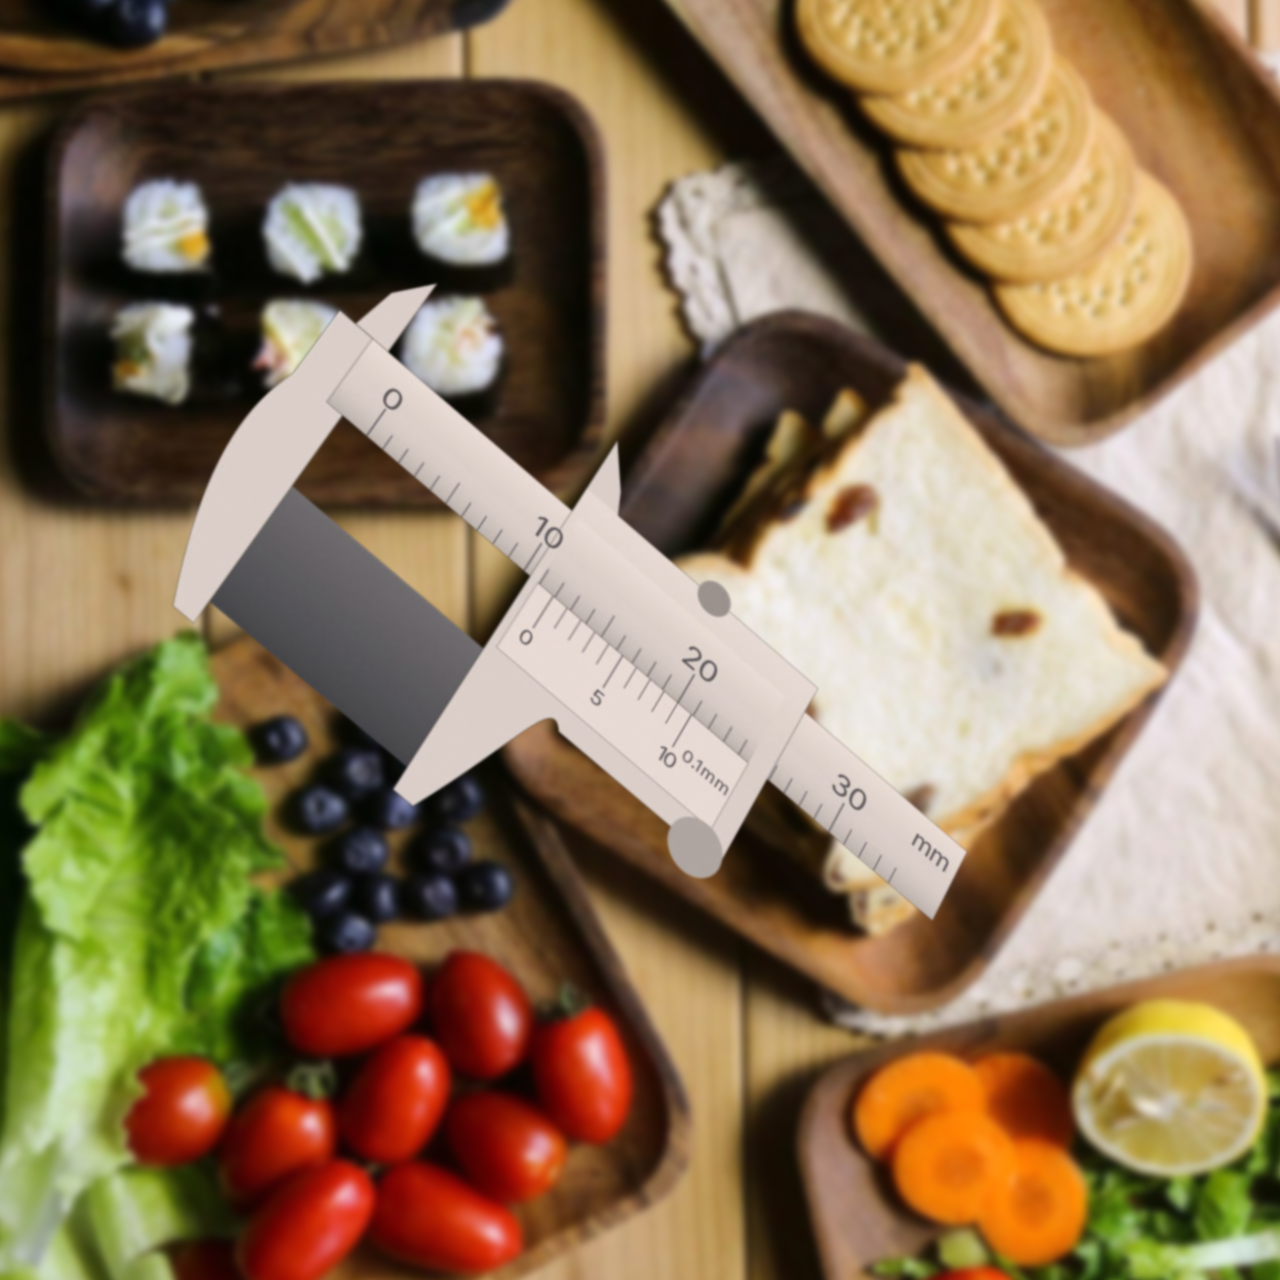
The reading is 11.9mm
